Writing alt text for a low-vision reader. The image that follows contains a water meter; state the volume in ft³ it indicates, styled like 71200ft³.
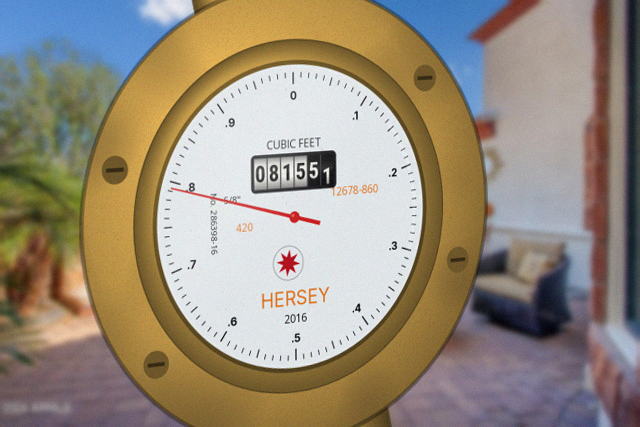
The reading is 81550.79ft³
